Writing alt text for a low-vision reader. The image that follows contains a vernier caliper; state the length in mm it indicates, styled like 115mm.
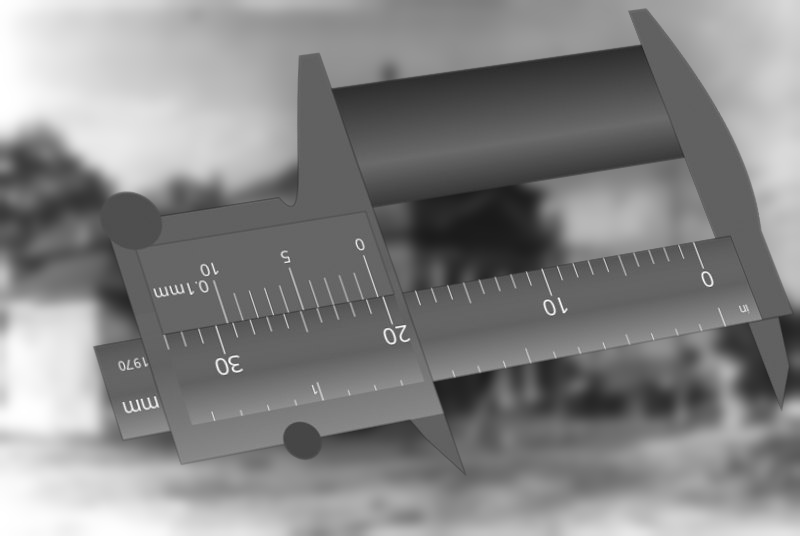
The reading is 20.3mm
